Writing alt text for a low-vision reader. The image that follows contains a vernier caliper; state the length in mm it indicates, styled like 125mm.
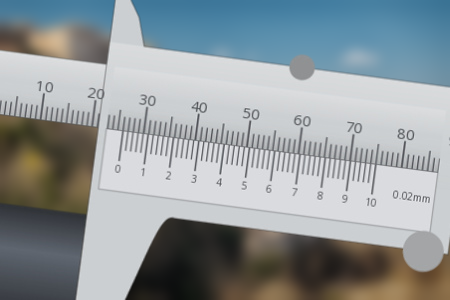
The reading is 26.0mm
